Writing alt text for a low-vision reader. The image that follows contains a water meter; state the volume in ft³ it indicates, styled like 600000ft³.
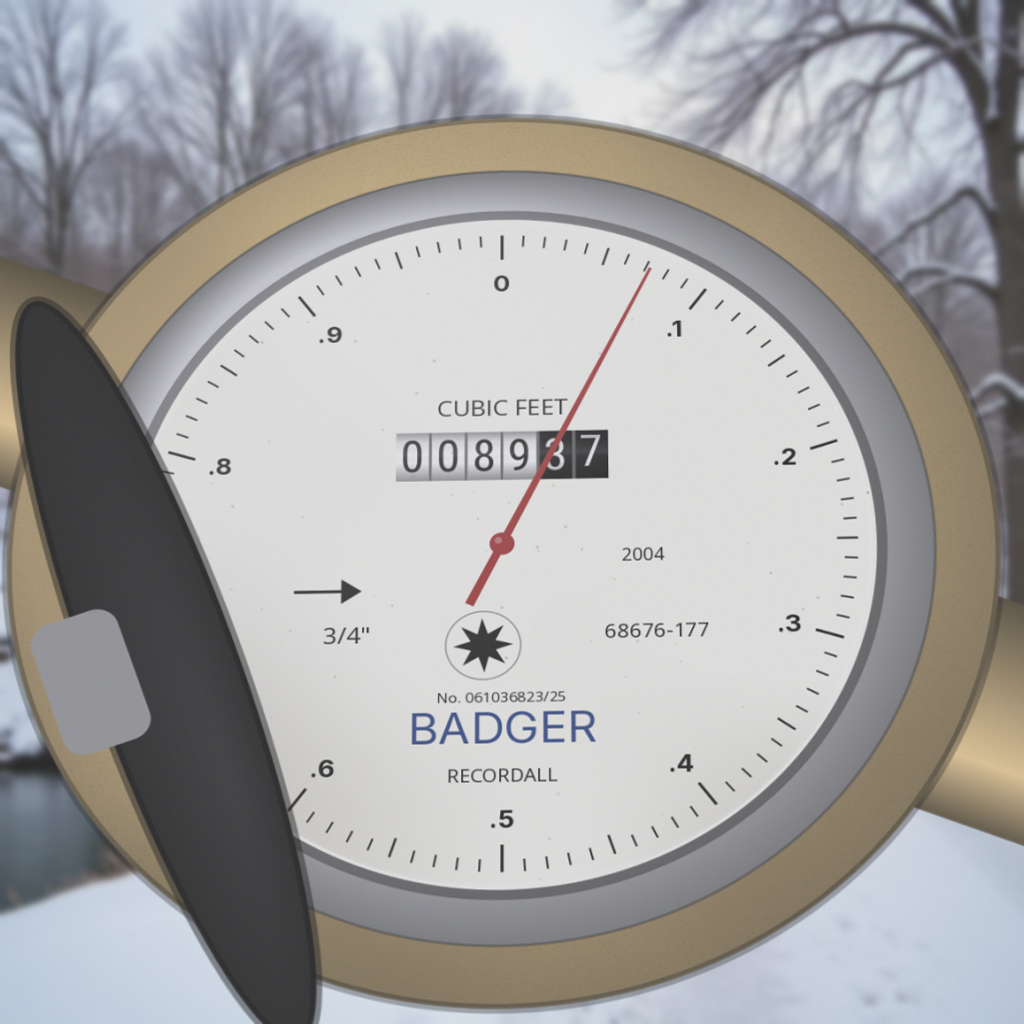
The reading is 8937.07ft³
